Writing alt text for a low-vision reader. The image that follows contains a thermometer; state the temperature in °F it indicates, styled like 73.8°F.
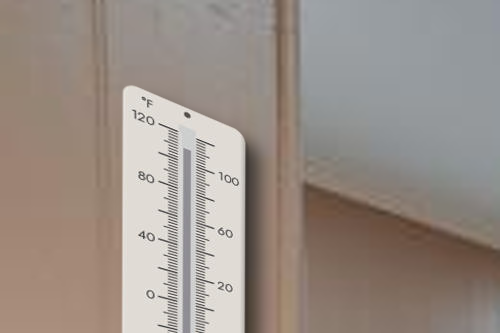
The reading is 110°F
